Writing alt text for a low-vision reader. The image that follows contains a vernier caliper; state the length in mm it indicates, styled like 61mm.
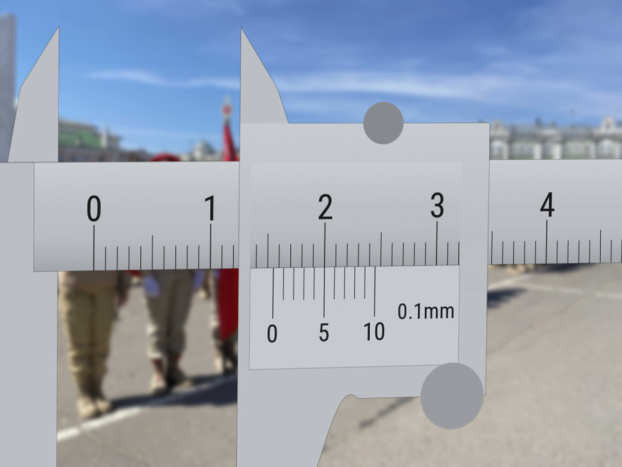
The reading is 15.5mm
